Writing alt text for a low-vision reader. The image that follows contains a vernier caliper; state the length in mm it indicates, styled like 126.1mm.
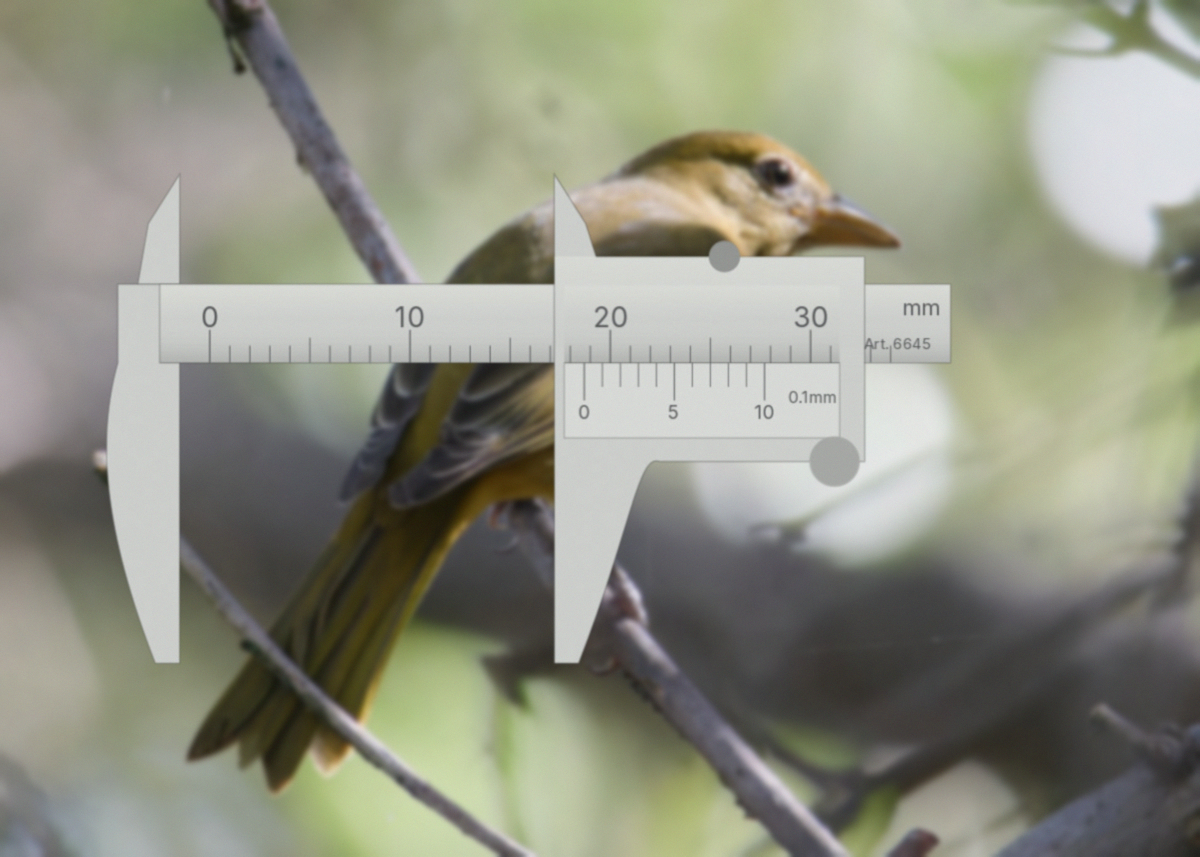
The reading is 18.7mm
